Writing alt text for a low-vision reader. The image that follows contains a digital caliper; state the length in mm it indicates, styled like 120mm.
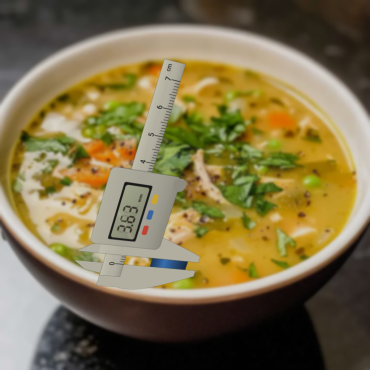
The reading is 3.63mm
